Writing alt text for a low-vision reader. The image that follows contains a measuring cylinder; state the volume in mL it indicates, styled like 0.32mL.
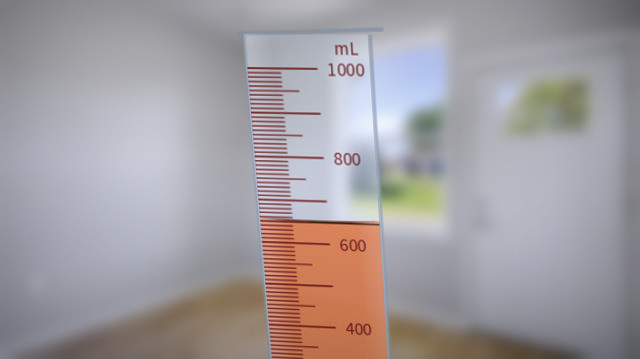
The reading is 650mL
